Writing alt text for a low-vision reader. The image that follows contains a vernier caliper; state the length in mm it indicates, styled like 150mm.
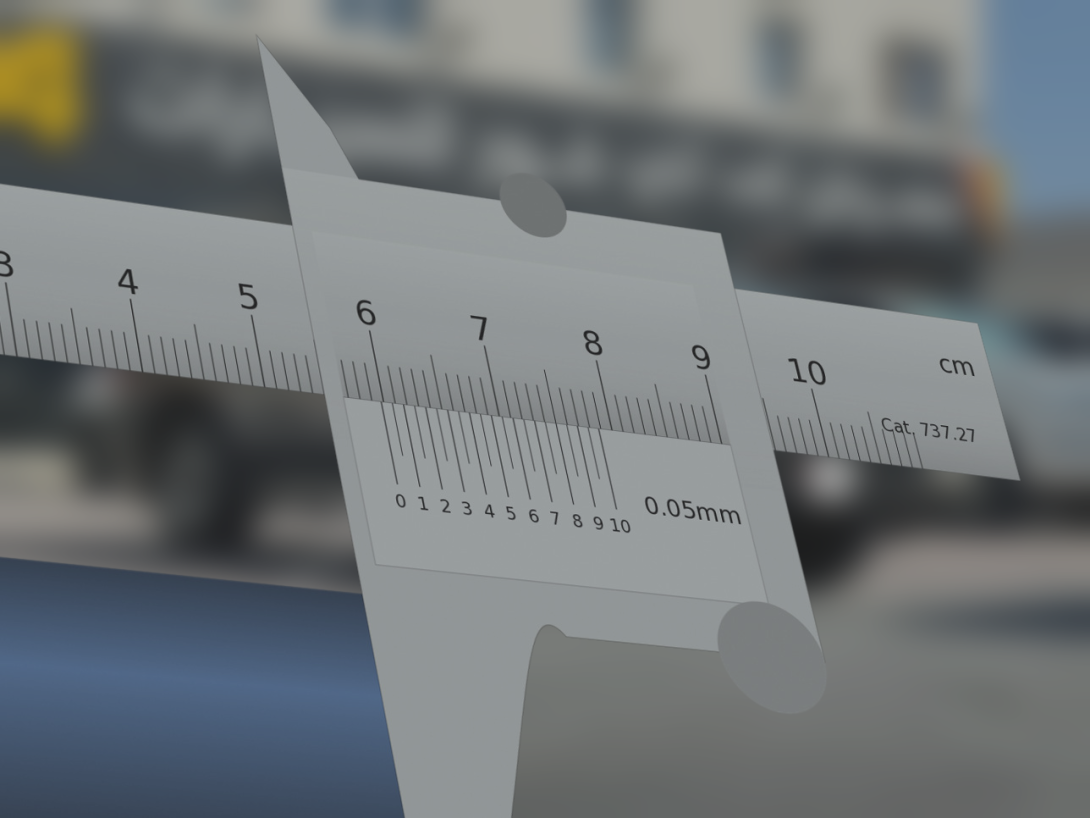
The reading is 59.8mm
